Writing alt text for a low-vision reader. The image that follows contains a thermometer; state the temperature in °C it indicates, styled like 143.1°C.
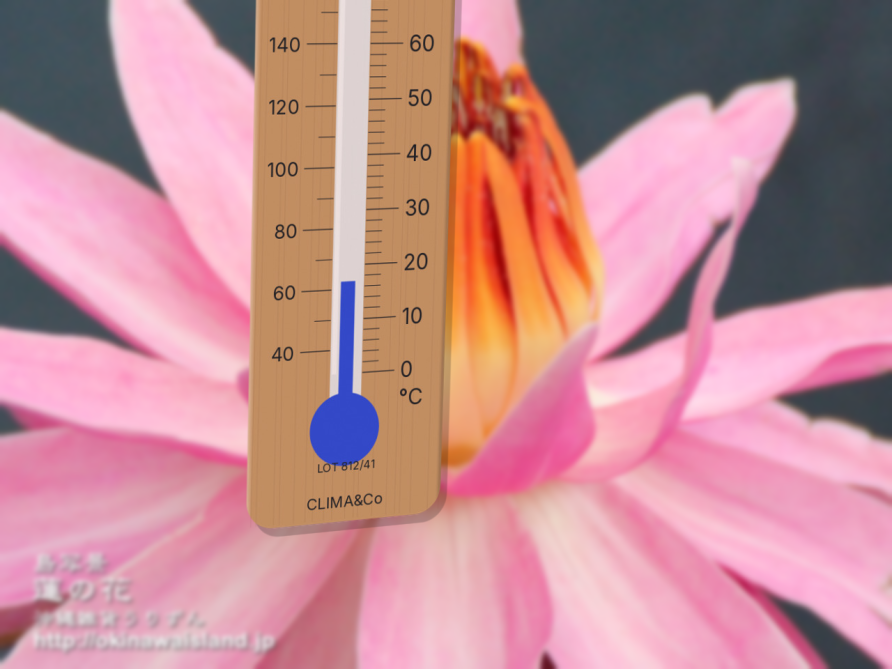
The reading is 17°C
